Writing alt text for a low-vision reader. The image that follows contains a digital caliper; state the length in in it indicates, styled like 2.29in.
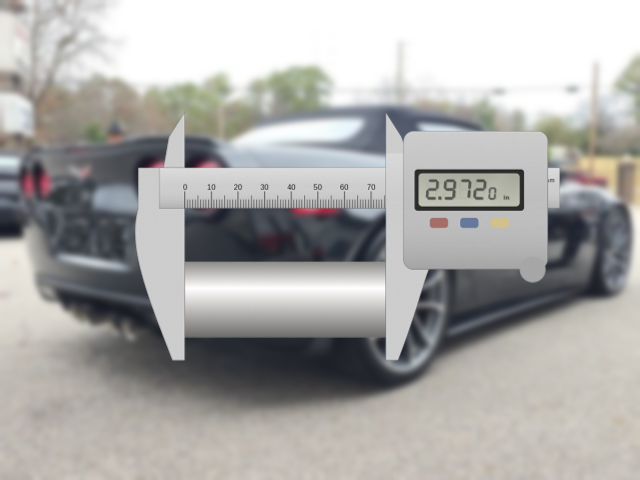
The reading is 2.9720in
